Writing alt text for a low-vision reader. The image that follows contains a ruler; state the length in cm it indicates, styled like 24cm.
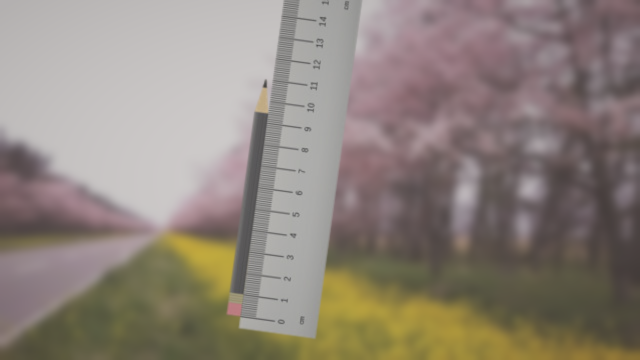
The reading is 11cm
